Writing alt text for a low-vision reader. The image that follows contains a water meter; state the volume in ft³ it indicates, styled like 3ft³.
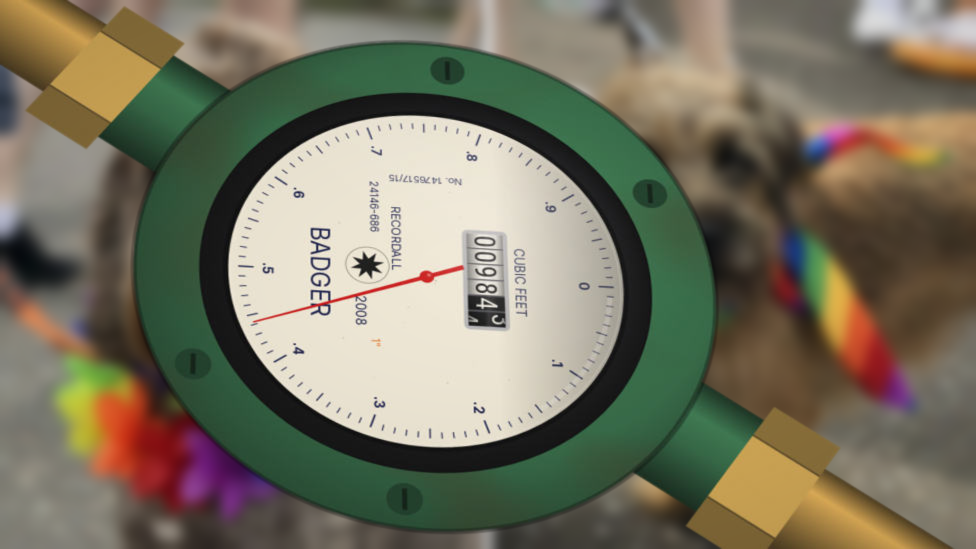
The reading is 9843.44ft³
